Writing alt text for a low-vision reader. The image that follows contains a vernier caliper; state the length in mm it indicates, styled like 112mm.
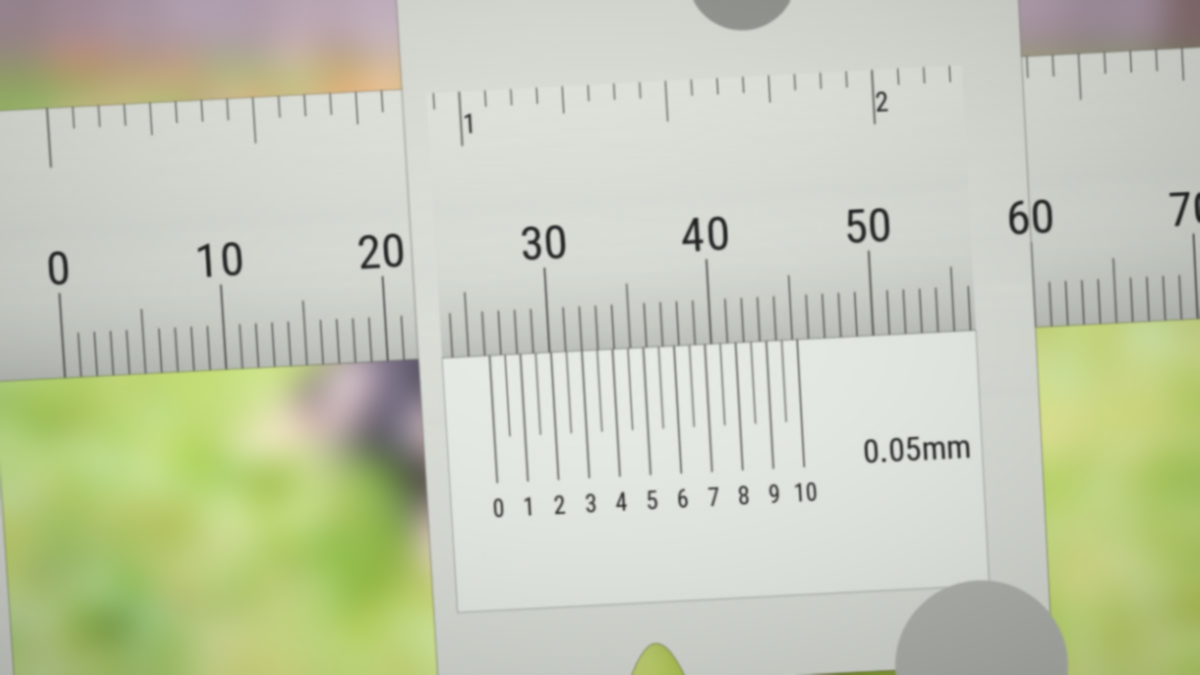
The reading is 26.3mm
